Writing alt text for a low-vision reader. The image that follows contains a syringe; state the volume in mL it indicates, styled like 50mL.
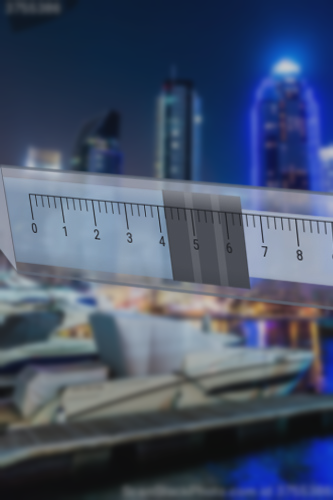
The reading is 4.2mL
